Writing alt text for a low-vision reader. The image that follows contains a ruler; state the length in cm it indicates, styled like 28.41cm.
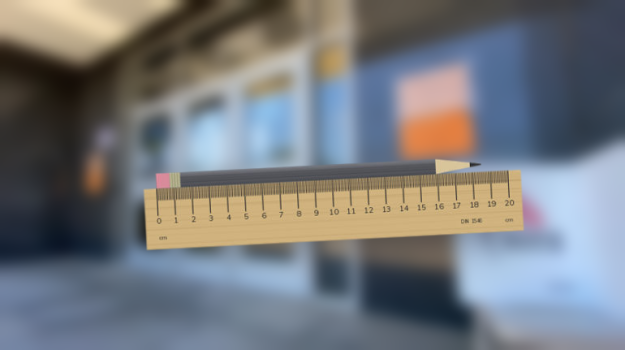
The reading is 18.5cm
